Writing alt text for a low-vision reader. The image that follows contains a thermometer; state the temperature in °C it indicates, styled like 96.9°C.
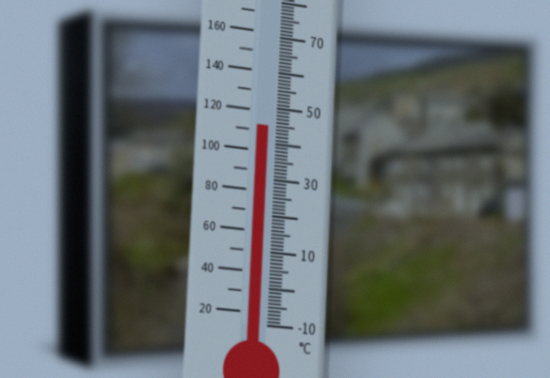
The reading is 45°C
